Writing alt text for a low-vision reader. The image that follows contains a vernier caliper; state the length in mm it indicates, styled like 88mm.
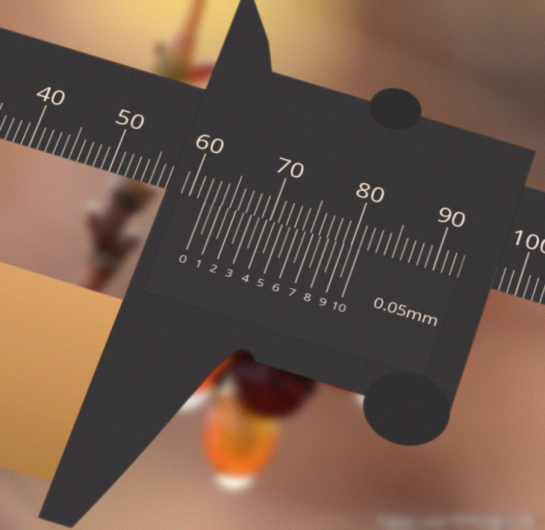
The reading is 62.0mm
